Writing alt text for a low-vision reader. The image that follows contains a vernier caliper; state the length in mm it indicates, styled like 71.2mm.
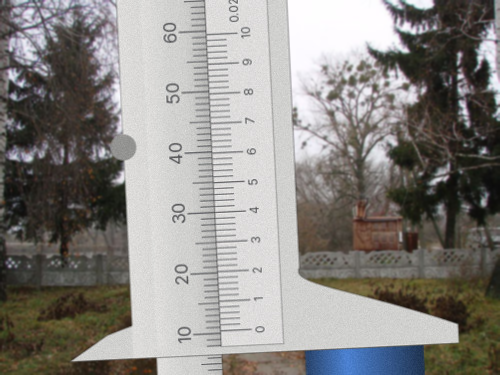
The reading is 10.4mm
